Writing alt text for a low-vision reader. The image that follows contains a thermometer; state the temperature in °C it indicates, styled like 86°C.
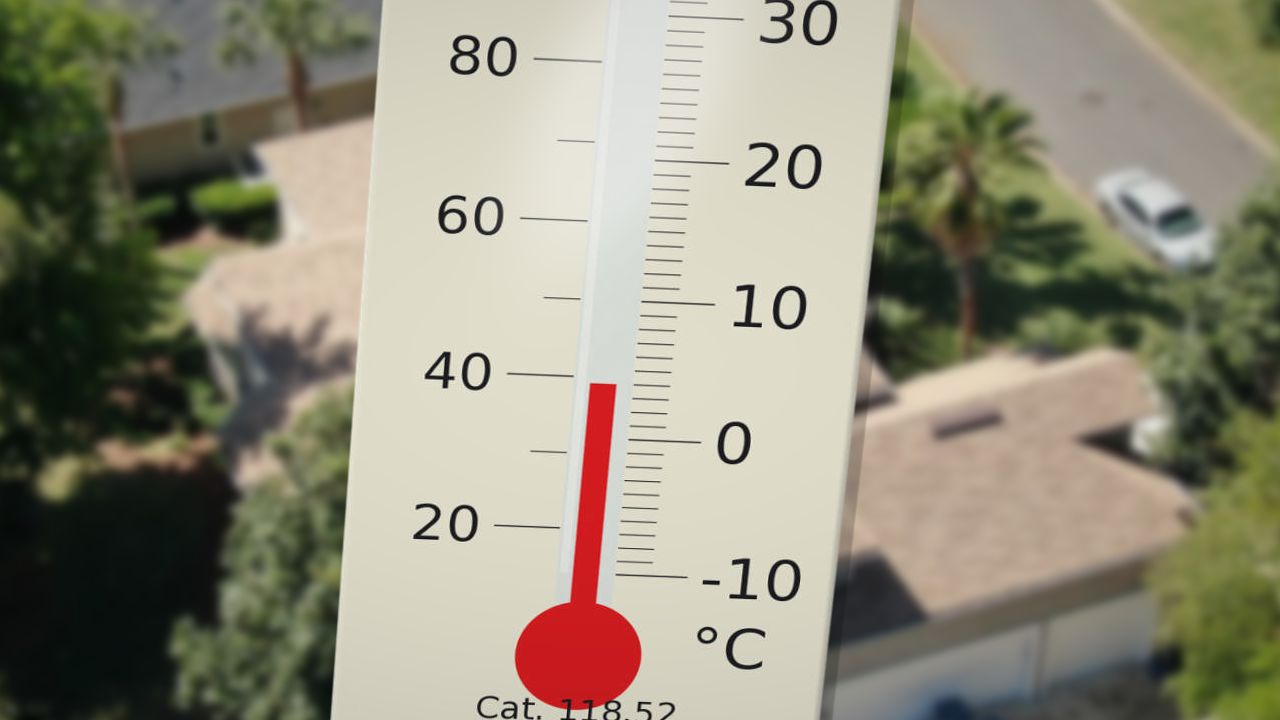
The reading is 4°C
